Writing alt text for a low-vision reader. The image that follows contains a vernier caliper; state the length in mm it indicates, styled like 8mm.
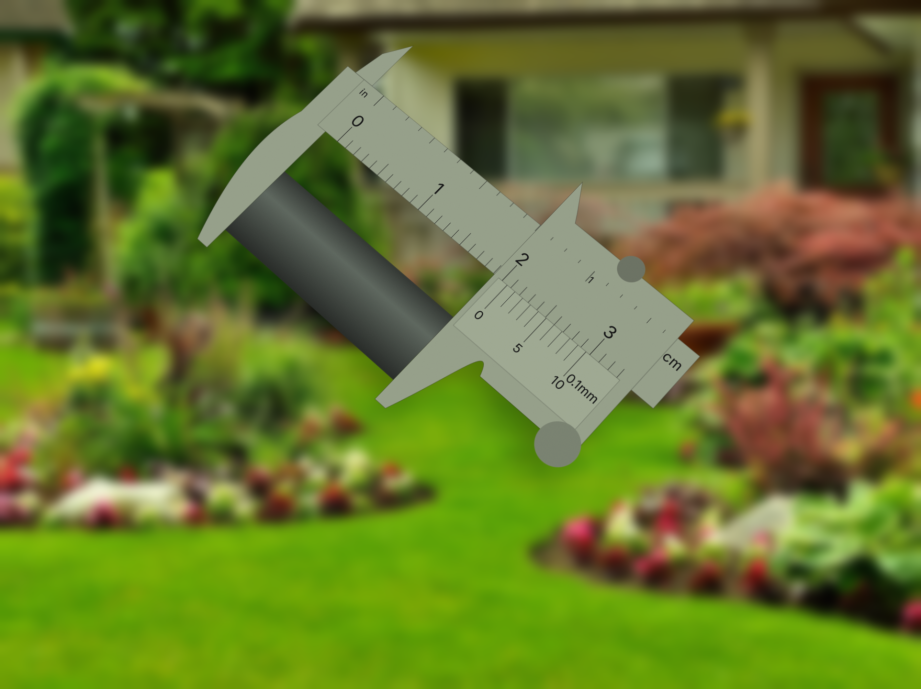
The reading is 20.6mm
